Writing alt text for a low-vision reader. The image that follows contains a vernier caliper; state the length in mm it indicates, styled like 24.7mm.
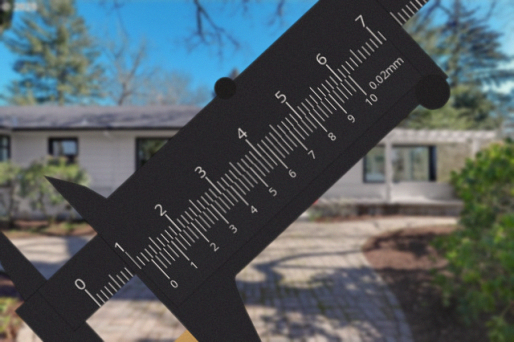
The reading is 12.6mm
